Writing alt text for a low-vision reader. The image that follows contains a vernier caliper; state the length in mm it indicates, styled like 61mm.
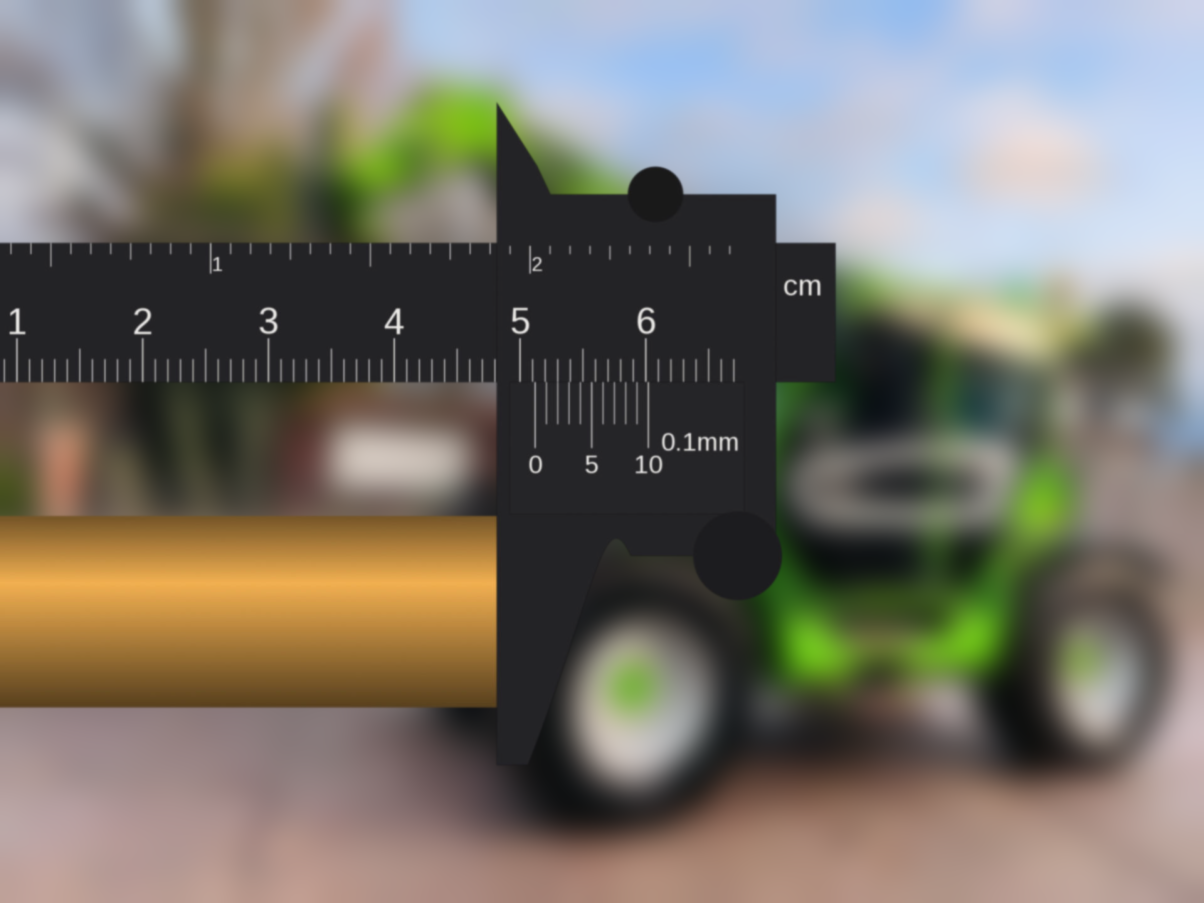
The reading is 51.2mm
